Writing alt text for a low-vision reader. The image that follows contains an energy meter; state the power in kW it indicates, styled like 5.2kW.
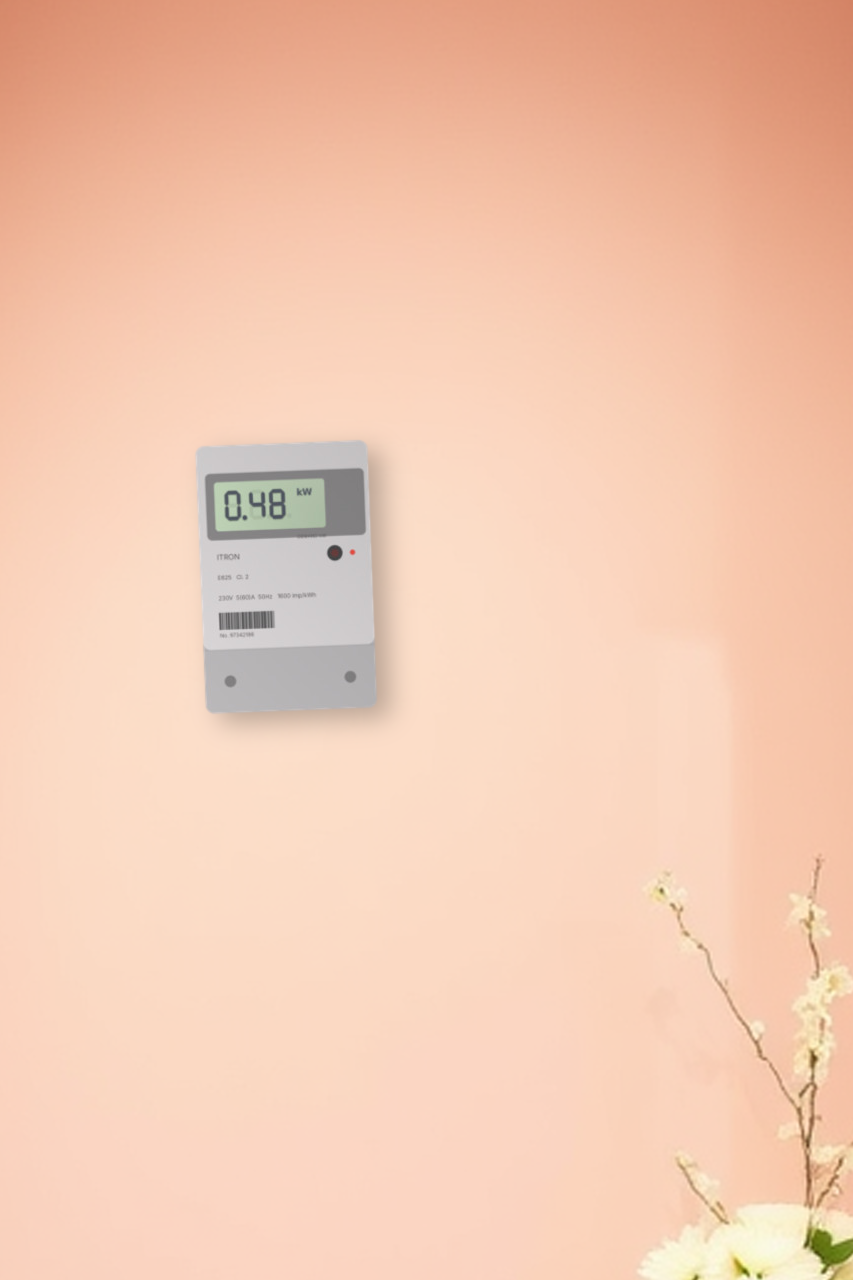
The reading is 0.48kW
